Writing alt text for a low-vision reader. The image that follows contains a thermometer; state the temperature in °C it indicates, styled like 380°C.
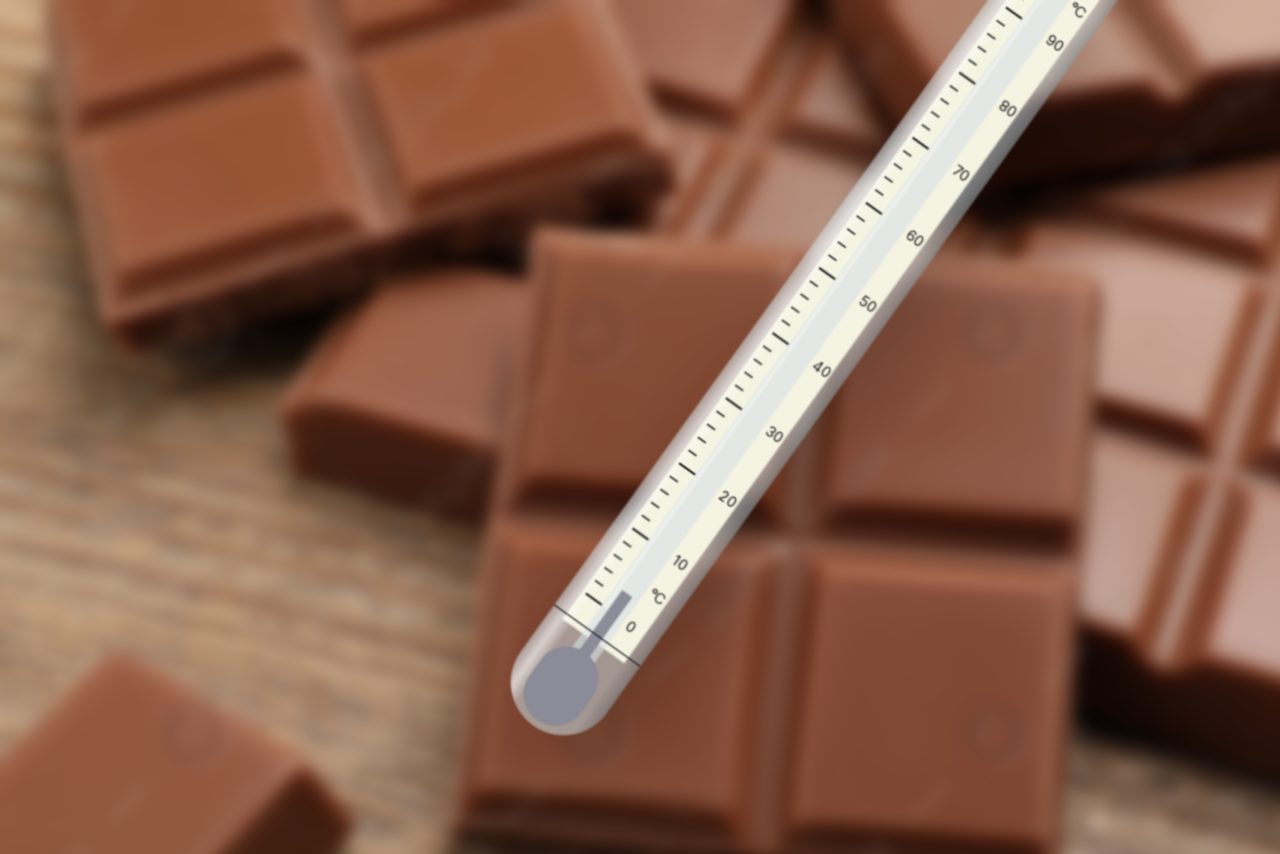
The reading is 3°C
